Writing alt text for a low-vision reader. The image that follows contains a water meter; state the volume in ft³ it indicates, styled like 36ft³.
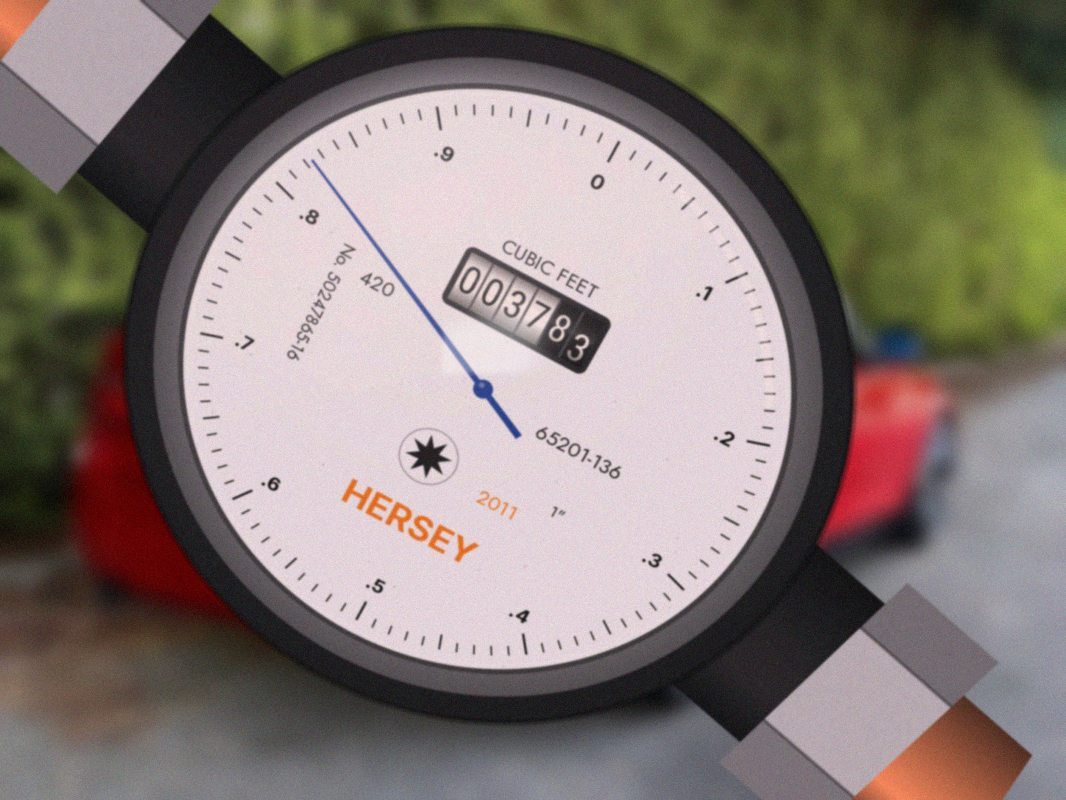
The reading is 3782.82ft³
